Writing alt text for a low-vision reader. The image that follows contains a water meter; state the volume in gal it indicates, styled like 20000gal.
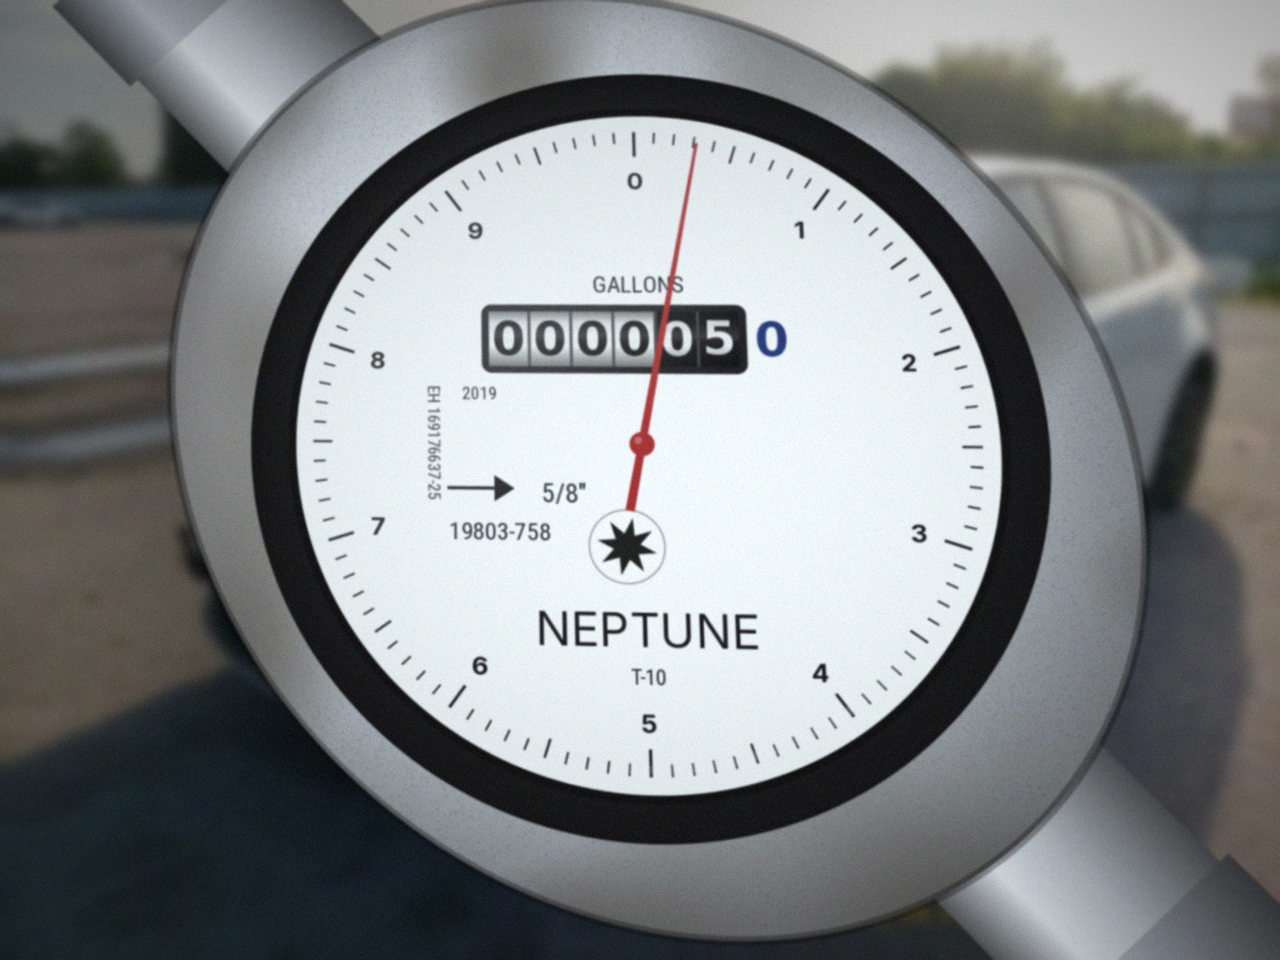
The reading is 50.3gal
